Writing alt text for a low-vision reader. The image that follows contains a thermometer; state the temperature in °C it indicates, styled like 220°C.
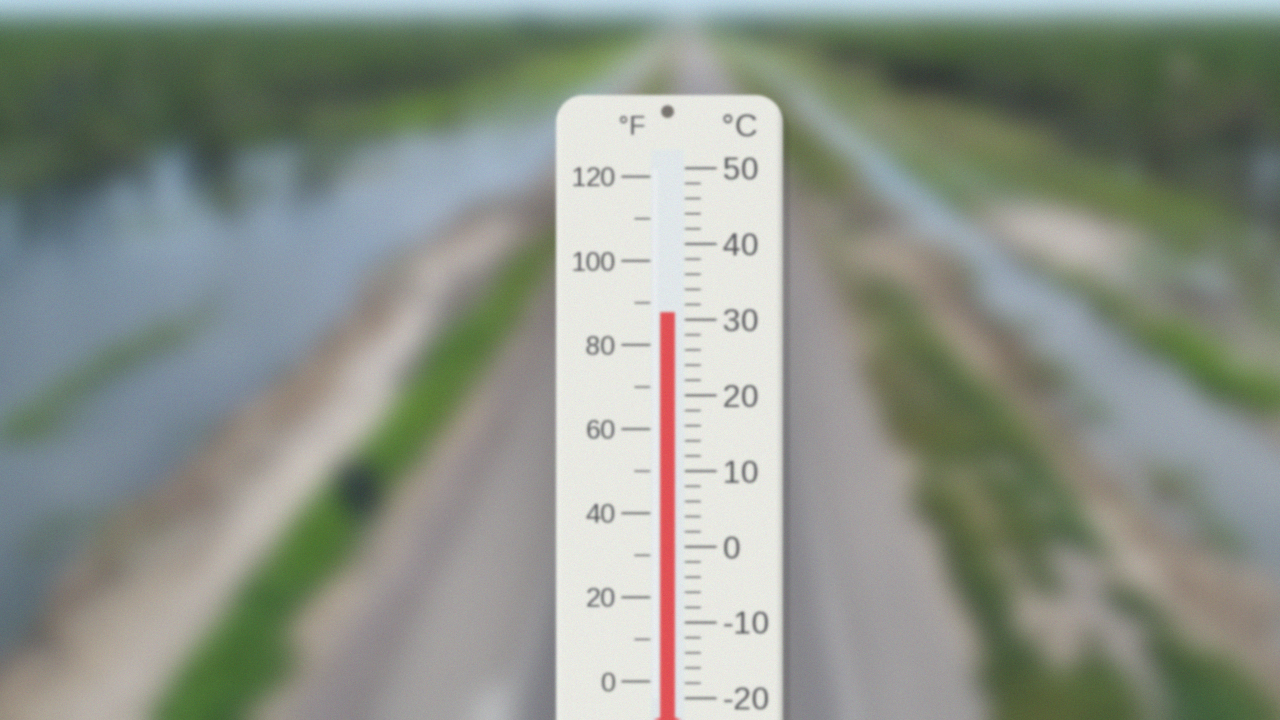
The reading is 31°C
